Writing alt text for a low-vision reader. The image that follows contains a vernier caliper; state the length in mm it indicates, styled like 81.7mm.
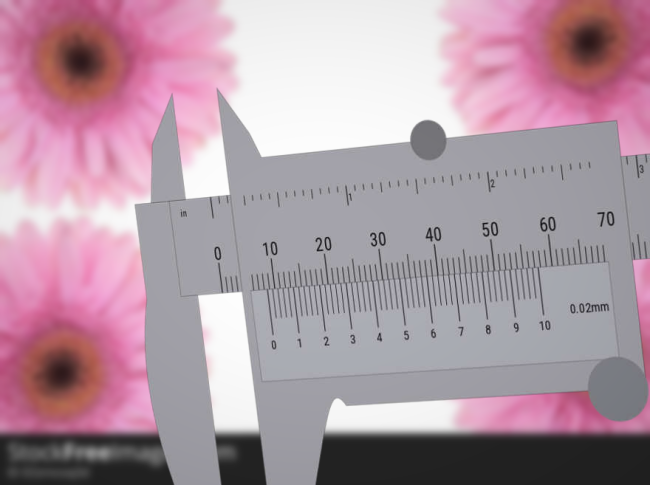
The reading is 8.6mm
